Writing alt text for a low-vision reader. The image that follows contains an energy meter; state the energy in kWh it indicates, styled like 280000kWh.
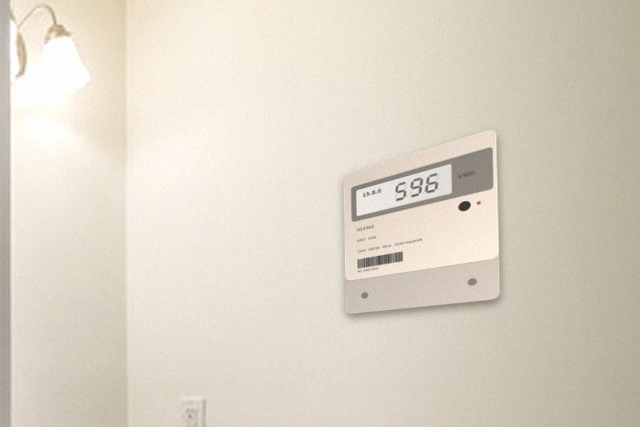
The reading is 596kWh
